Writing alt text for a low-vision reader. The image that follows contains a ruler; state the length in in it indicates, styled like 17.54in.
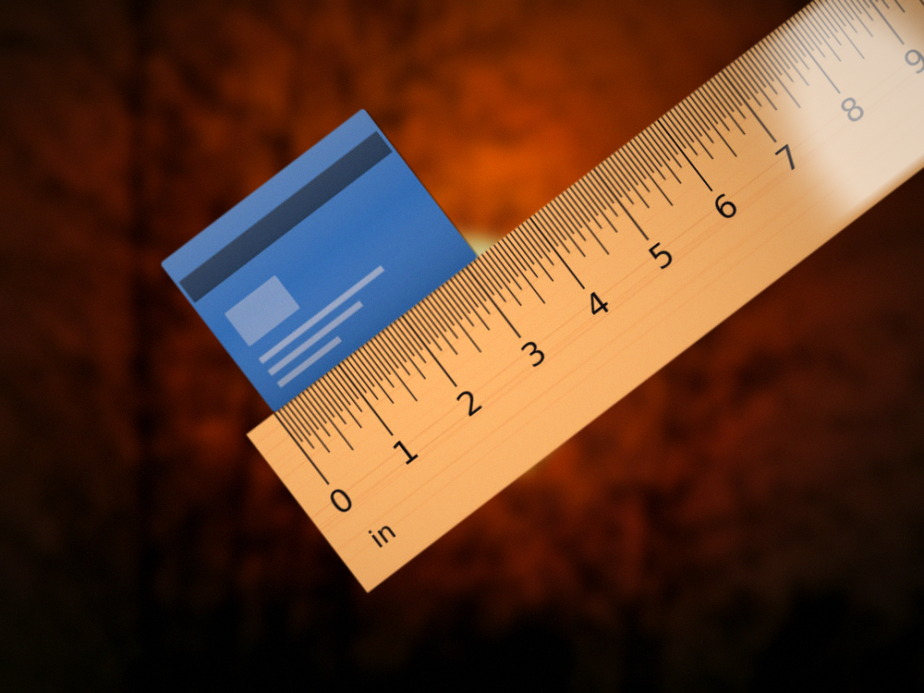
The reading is 3.1875in
